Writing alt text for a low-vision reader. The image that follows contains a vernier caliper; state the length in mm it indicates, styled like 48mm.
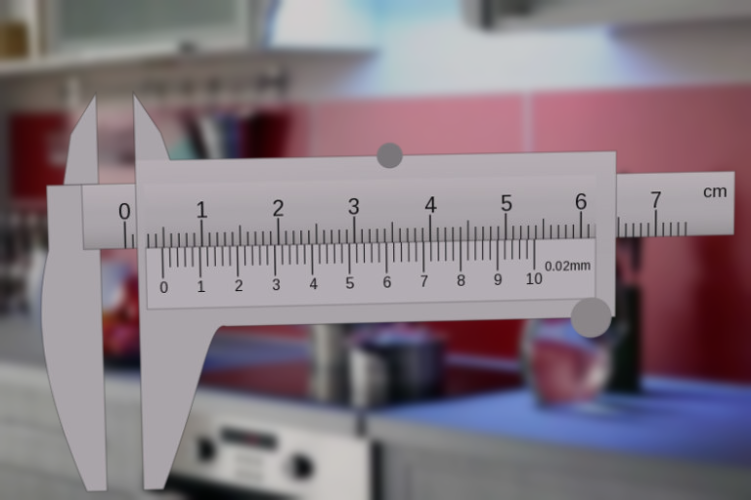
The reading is 4.8mm
